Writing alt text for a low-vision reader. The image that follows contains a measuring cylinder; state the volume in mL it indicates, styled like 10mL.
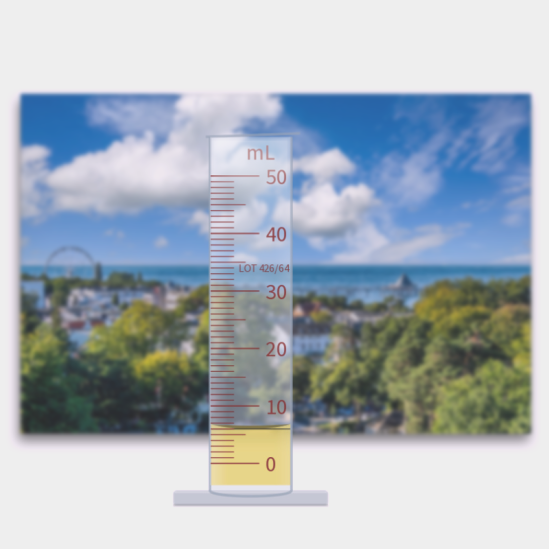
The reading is 6mL
